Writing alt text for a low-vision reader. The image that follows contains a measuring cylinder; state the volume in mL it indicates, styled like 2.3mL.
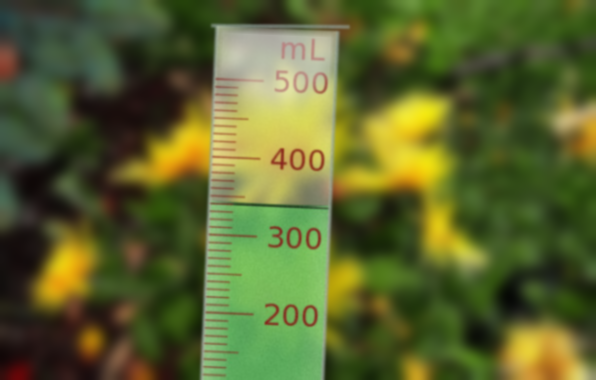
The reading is 340mL
